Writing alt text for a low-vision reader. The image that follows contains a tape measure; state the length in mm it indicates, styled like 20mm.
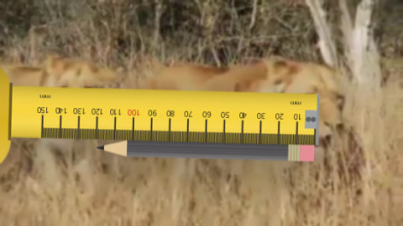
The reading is 120mm
